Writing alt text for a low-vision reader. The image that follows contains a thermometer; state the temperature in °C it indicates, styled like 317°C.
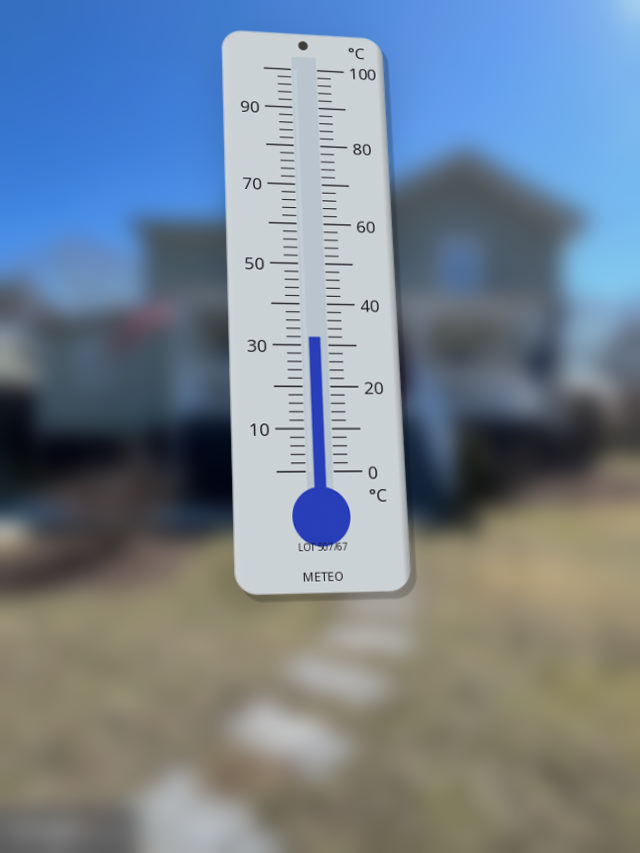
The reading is 32°C
